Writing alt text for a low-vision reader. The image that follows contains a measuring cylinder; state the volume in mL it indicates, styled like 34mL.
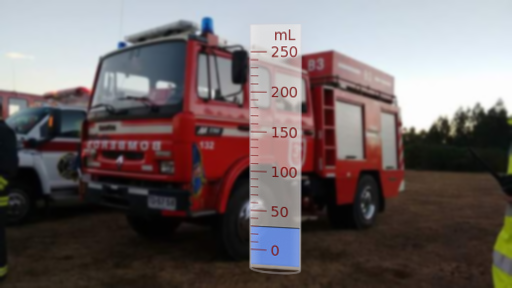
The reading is 30mL
